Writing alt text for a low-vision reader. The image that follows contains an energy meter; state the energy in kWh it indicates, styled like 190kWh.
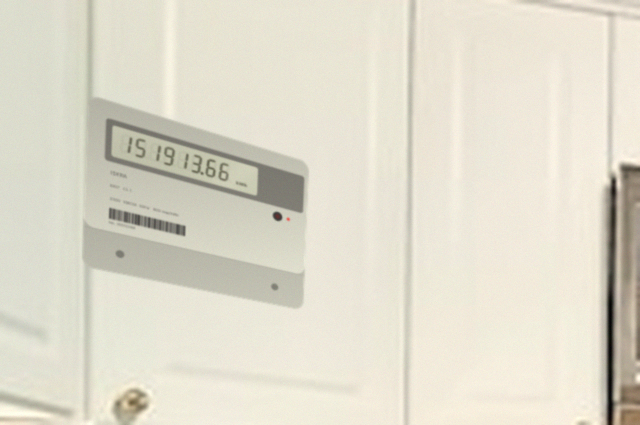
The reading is 151913.66kWh
